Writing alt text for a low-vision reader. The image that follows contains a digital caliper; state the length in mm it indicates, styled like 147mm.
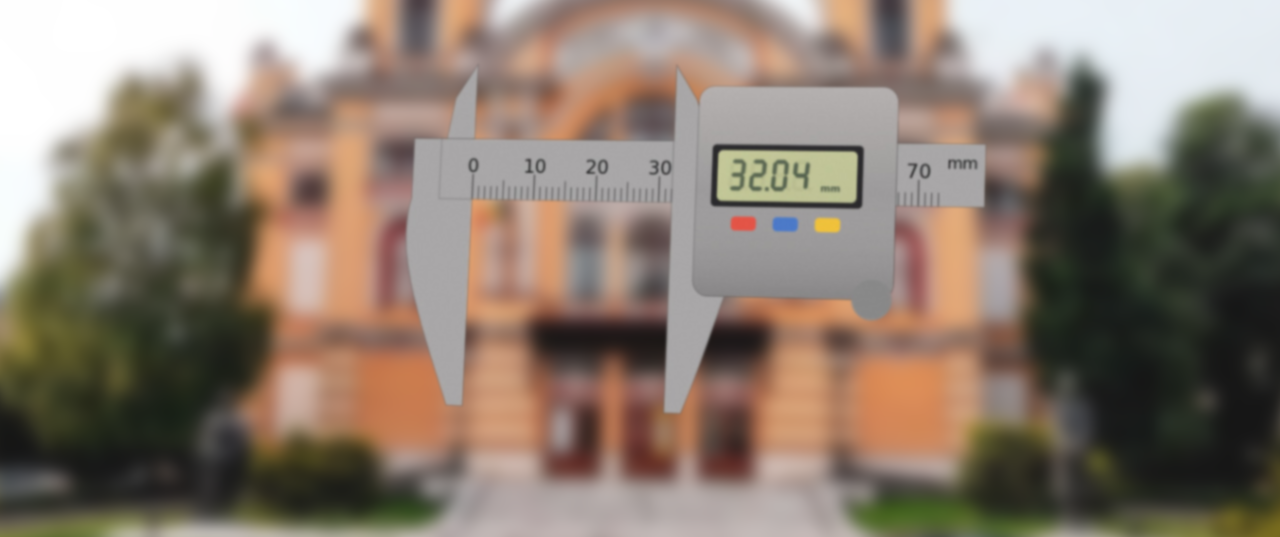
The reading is 32.04mm
